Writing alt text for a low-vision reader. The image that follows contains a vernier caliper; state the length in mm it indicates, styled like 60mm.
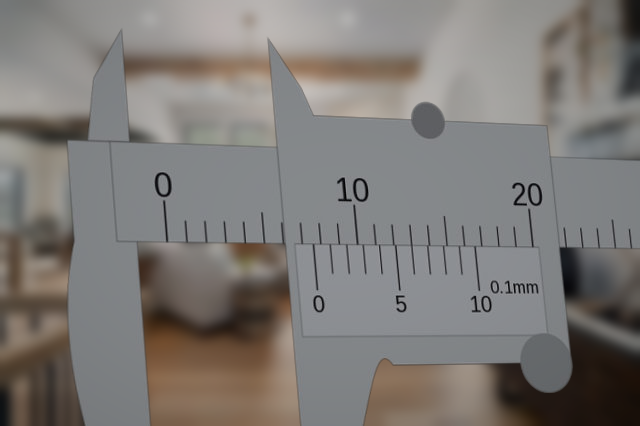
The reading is 7.6mm
